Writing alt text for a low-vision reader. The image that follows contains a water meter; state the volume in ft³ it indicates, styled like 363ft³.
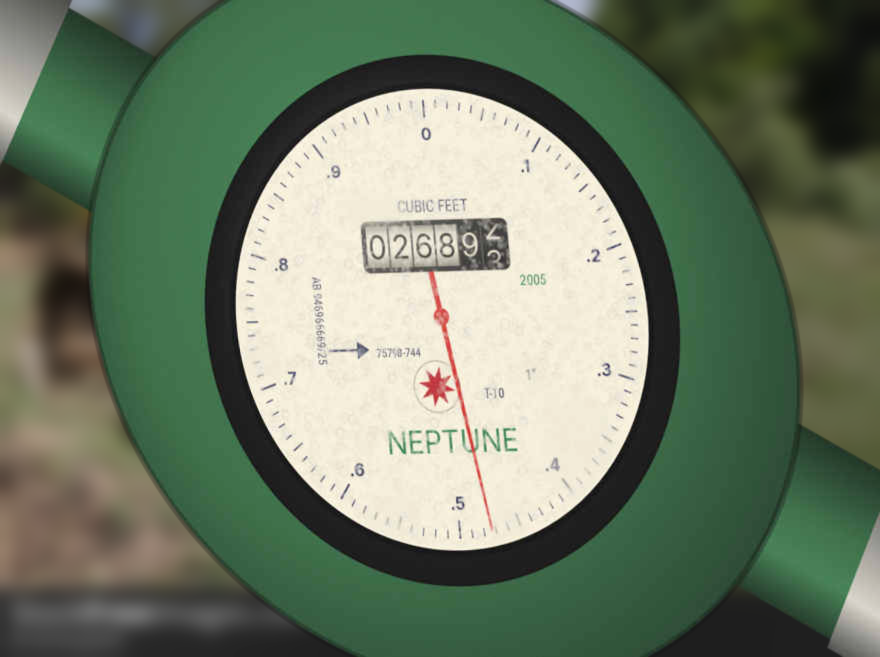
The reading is 26892.47ft³
